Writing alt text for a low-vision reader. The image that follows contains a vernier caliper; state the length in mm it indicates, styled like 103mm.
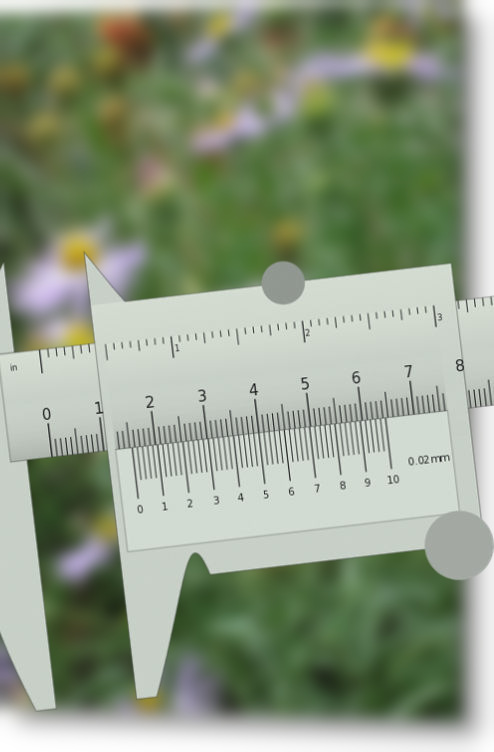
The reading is 15.5mm
